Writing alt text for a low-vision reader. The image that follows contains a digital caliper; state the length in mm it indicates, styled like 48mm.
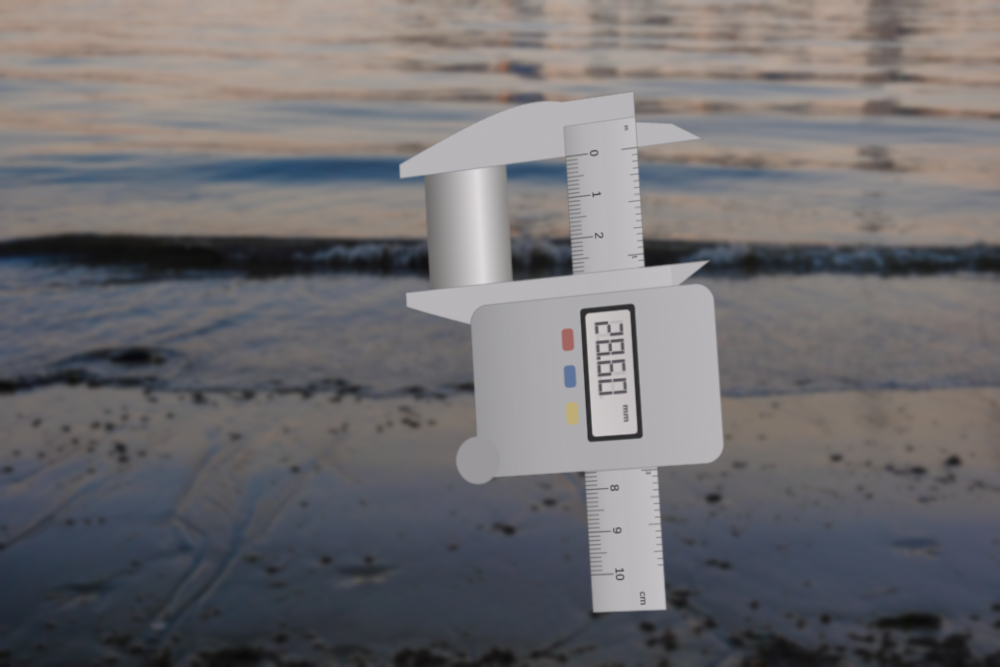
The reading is 28.60mm
